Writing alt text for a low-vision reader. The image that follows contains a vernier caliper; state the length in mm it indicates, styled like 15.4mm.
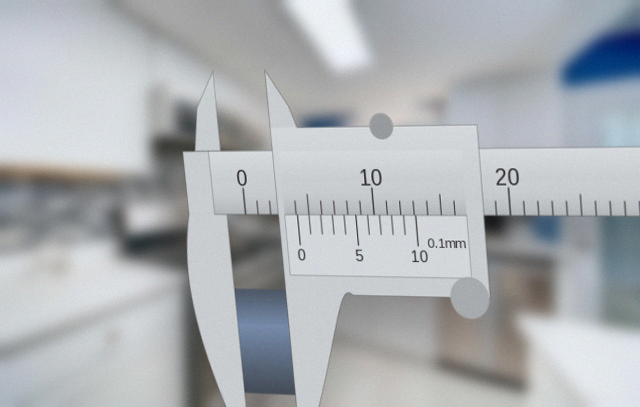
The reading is 4.1mm
